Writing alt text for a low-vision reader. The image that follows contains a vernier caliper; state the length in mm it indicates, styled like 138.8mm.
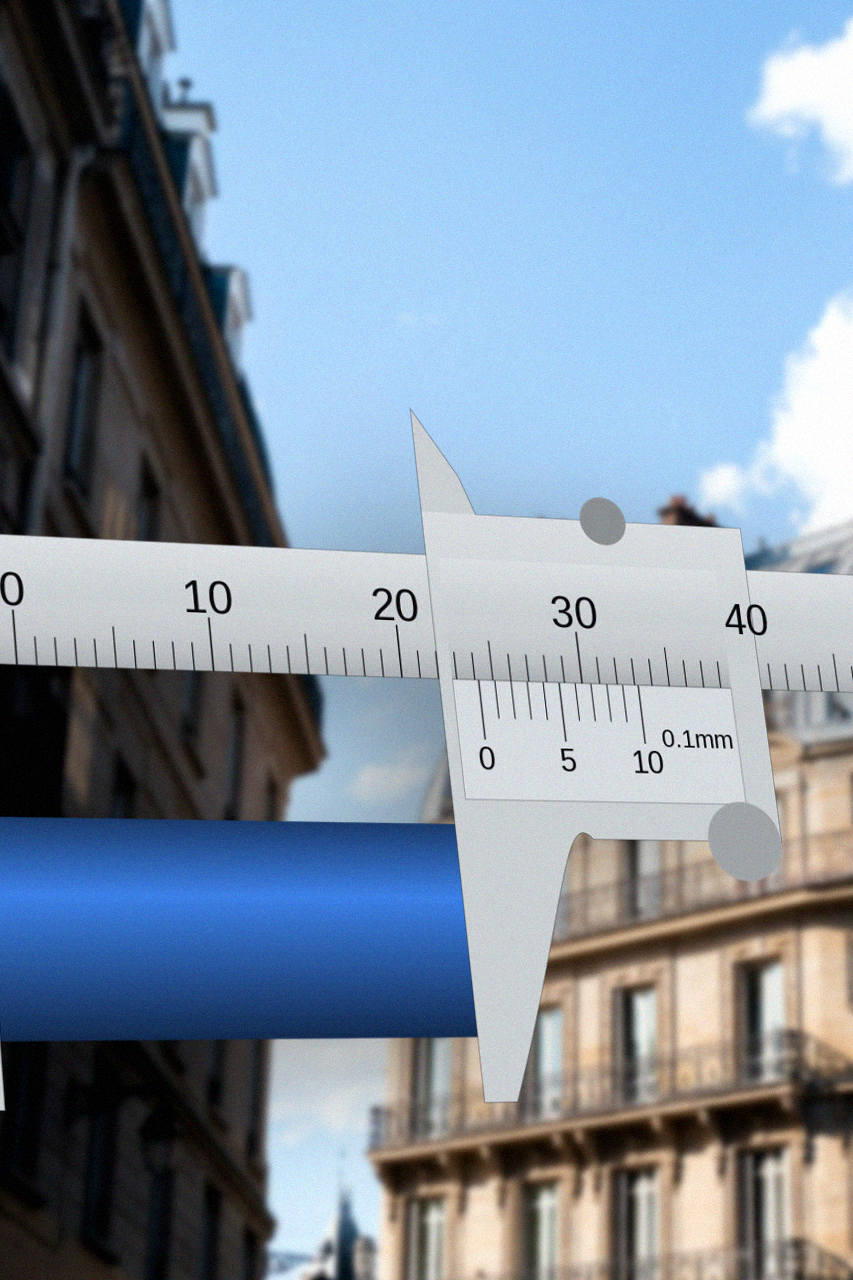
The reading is 24.2mm
